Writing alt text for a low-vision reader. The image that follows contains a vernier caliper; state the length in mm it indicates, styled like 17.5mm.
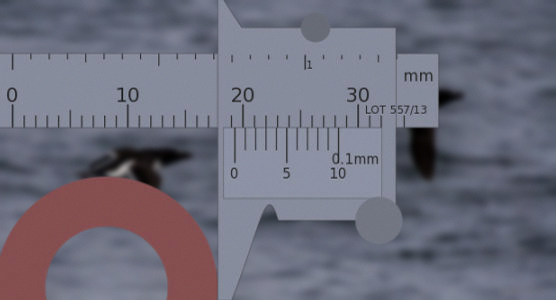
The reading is 19.3mm
